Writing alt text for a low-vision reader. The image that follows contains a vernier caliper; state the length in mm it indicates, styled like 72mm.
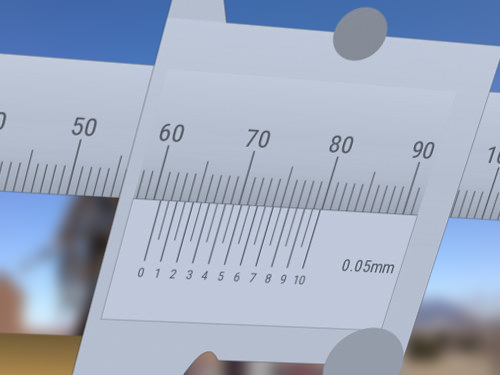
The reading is 60.8mm
